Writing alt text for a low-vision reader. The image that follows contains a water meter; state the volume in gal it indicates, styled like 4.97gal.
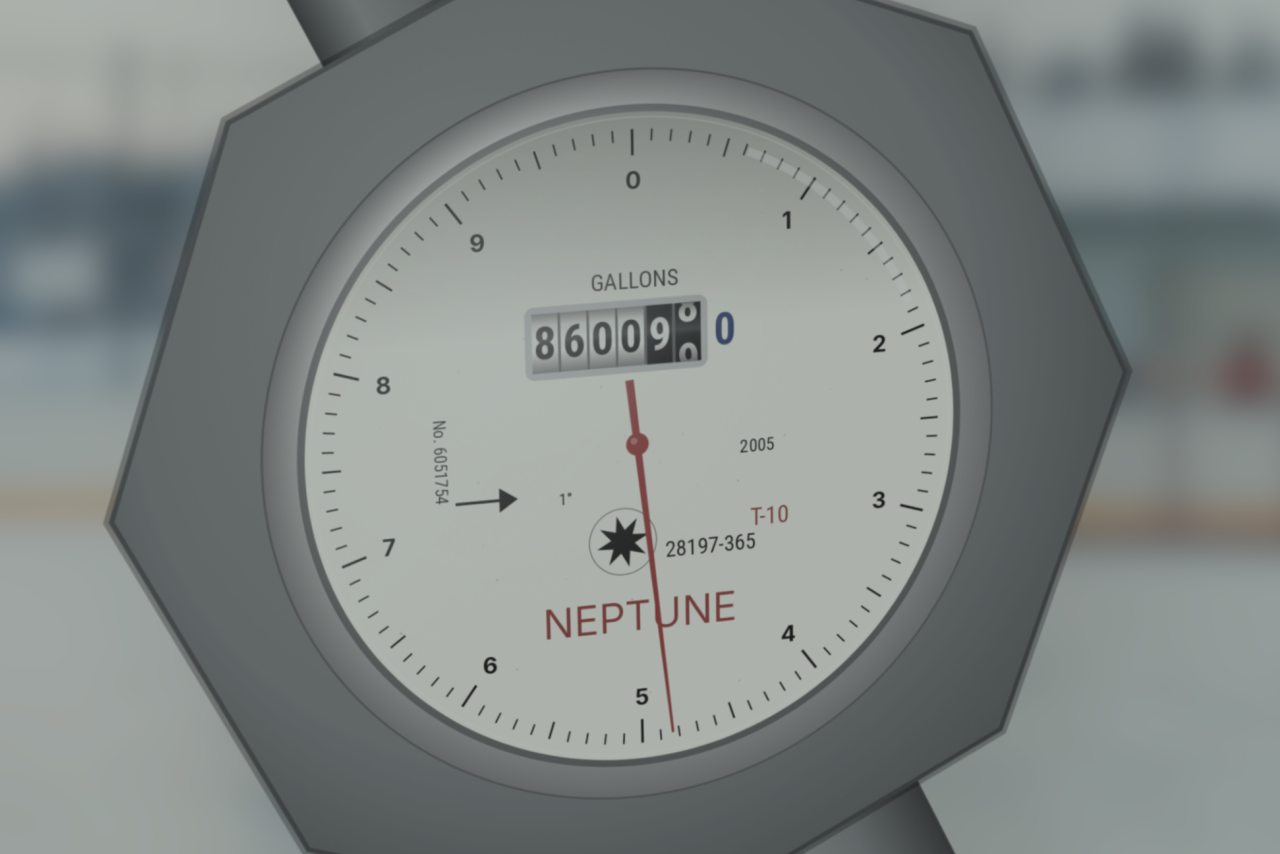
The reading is 8600984.8gal
